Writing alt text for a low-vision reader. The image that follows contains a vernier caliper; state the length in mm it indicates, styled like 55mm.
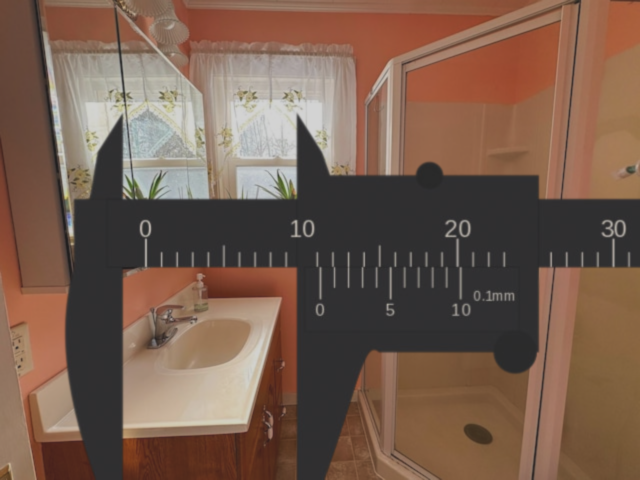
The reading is 11.2mm
